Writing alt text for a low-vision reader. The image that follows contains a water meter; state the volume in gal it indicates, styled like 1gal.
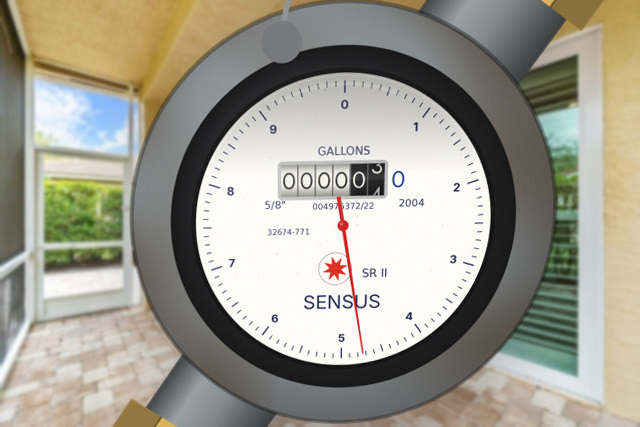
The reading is 34.7gal
